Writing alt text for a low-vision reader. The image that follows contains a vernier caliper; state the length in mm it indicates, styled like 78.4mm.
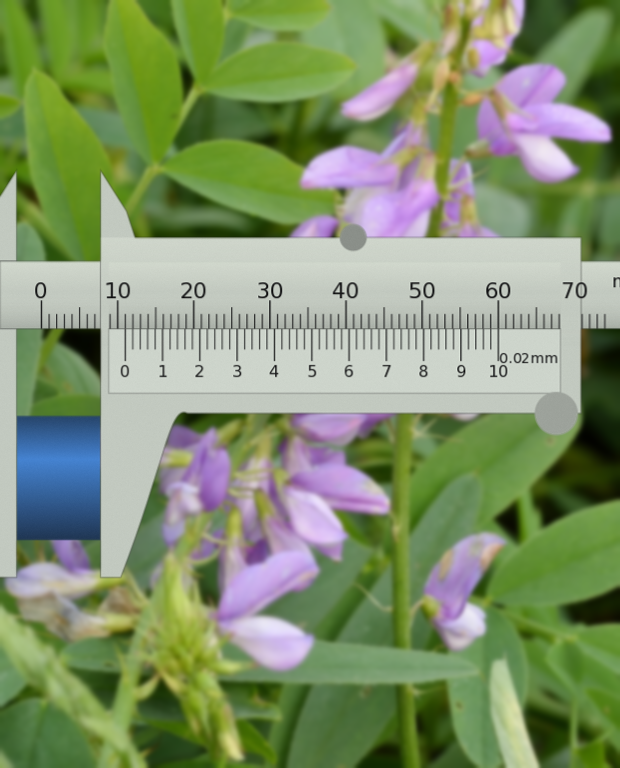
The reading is 11.0mm
